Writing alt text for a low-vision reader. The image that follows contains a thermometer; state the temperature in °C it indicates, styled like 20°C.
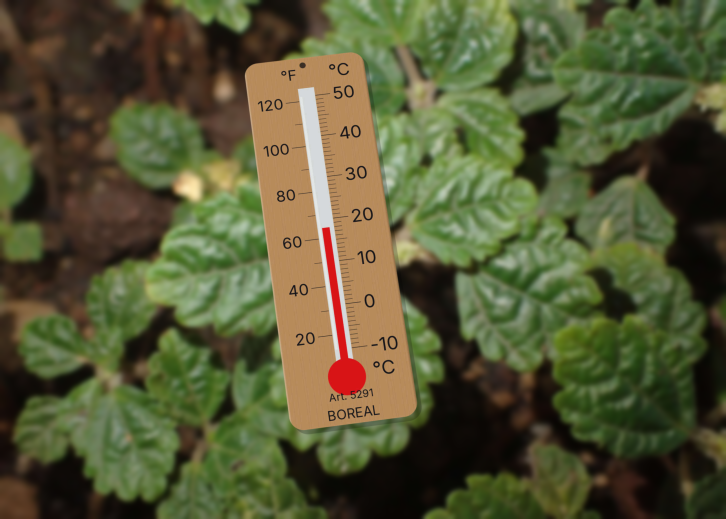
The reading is 18°C
